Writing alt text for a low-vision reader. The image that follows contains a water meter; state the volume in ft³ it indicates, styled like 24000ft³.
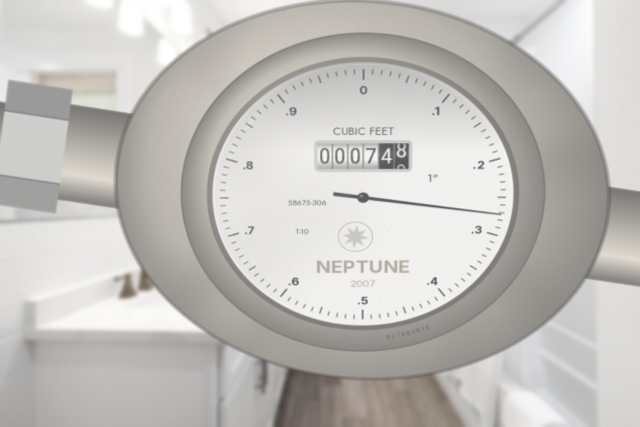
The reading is 748.27ft³
